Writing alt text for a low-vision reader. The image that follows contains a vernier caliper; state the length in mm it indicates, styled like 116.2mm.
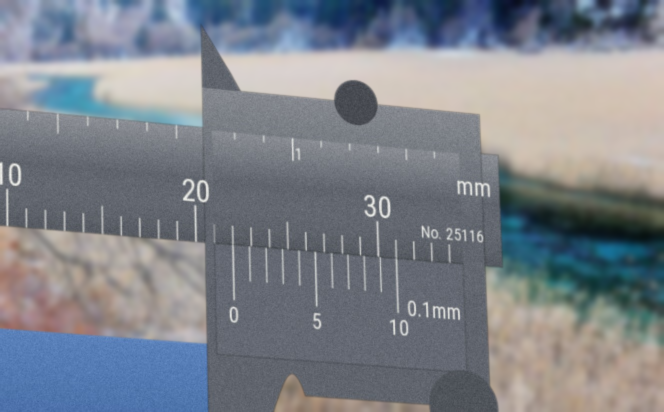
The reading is 22.0mm
